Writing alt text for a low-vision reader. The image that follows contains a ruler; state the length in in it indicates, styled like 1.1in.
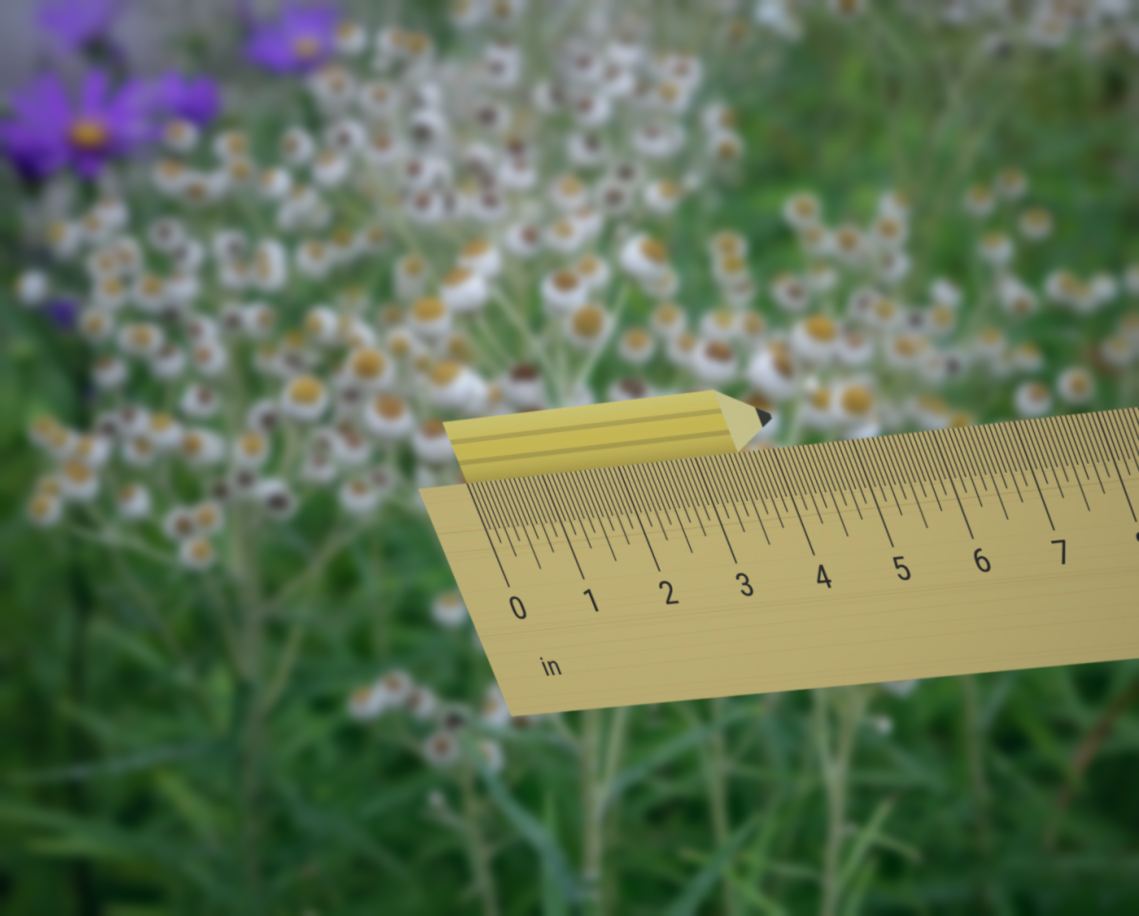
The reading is 4.125in
